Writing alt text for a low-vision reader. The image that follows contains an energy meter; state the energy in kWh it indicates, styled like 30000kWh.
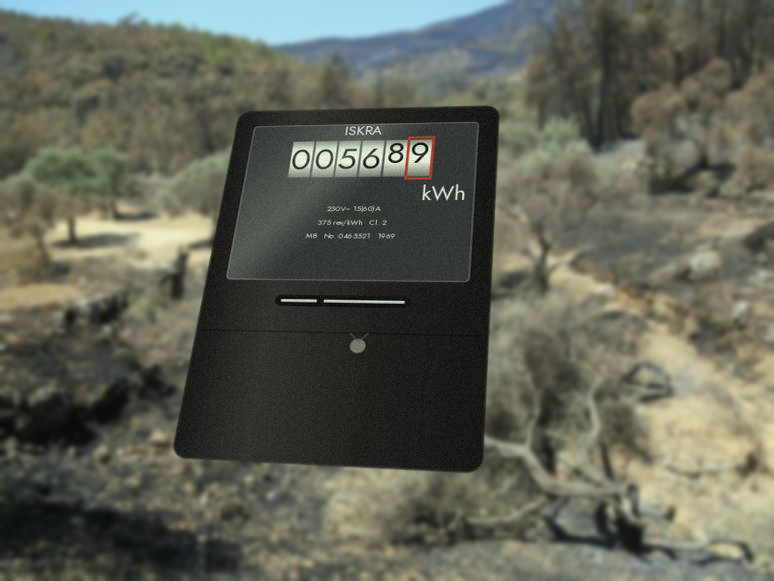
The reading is 568.9kWh
